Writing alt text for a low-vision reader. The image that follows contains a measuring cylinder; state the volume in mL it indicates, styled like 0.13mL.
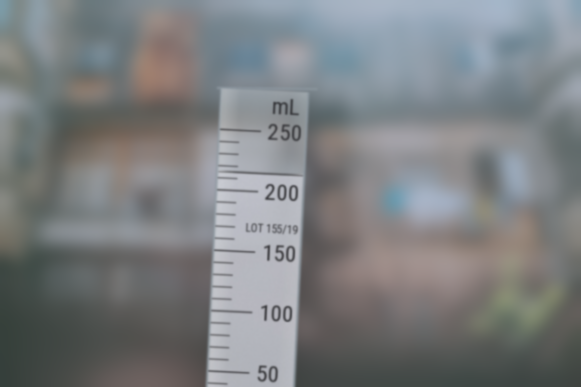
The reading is 215mL
